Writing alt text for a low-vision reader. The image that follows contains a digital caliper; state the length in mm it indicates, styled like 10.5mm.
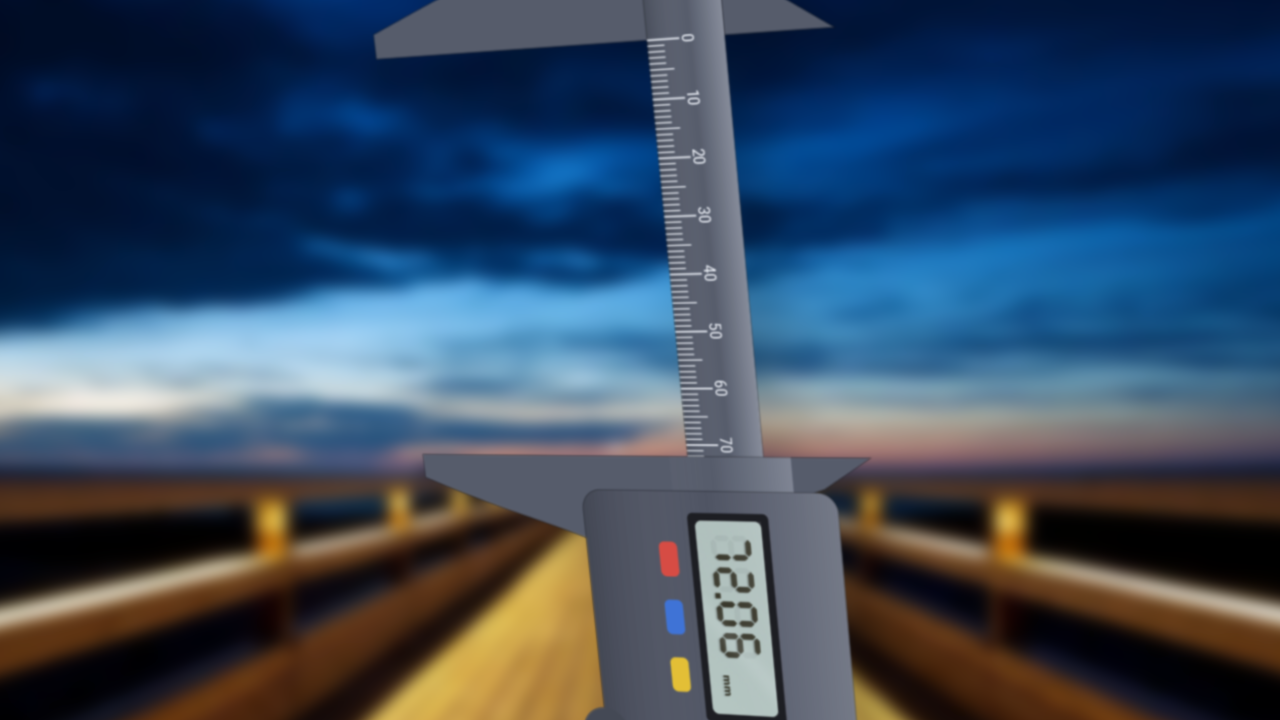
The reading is 72.06mm
